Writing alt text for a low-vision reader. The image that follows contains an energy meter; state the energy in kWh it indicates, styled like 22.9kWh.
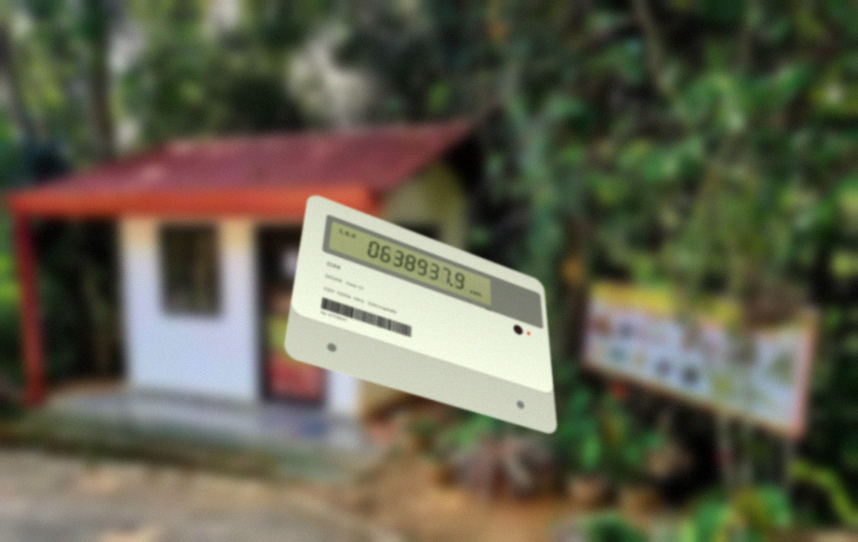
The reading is 638937.9kWh
